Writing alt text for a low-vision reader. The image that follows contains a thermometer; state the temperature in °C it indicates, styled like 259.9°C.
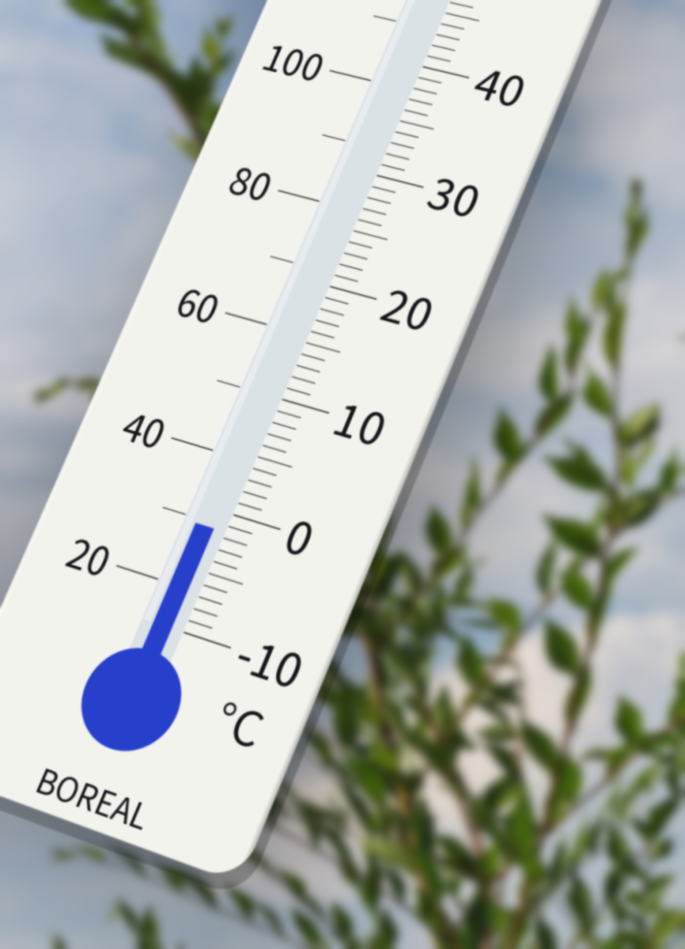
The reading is -1.5°C
